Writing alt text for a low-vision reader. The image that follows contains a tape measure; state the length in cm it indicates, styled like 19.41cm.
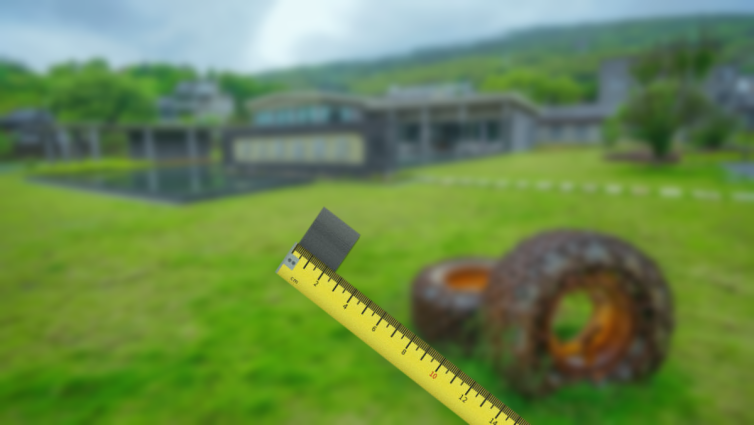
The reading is 2.5cm
